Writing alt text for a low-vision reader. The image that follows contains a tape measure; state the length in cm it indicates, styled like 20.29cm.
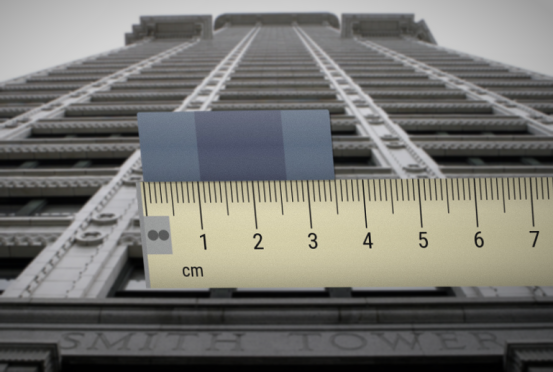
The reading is 3.5cm
